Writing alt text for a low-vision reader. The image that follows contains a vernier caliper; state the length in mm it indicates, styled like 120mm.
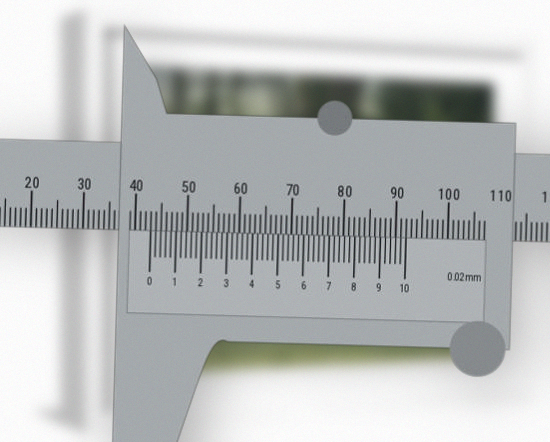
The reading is 43.0mm
